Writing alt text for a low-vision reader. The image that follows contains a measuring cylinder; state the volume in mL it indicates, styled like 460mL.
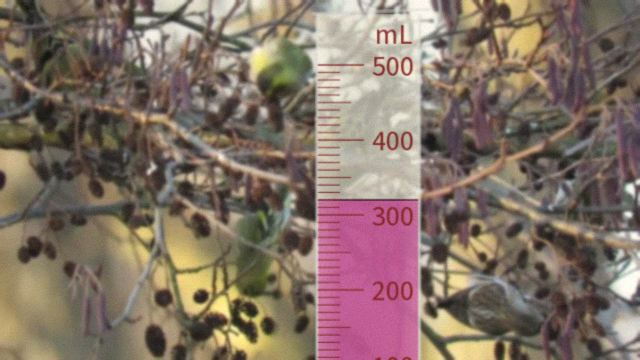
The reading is 320mL
